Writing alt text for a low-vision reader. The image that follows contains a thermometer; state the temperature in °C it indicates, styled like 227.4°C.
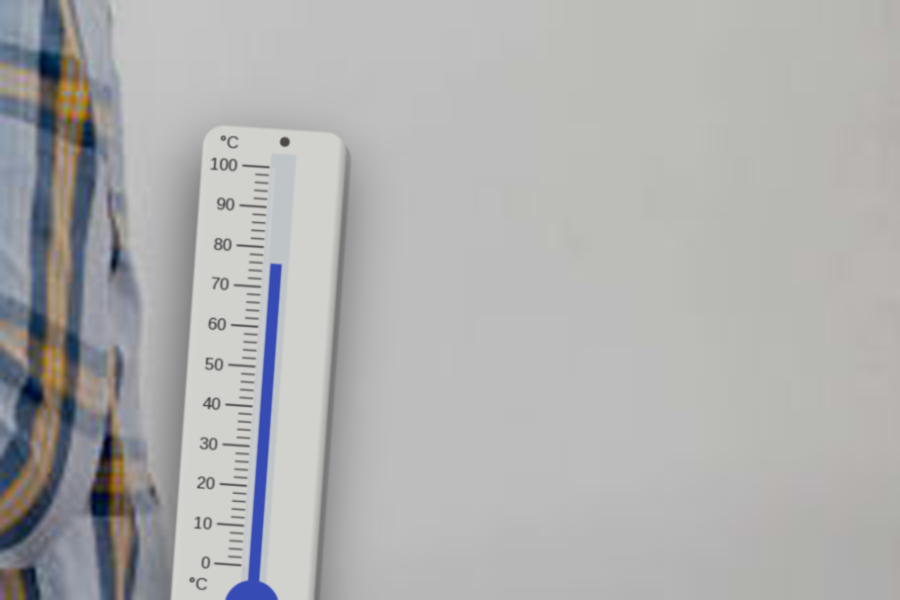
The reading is 76°C
